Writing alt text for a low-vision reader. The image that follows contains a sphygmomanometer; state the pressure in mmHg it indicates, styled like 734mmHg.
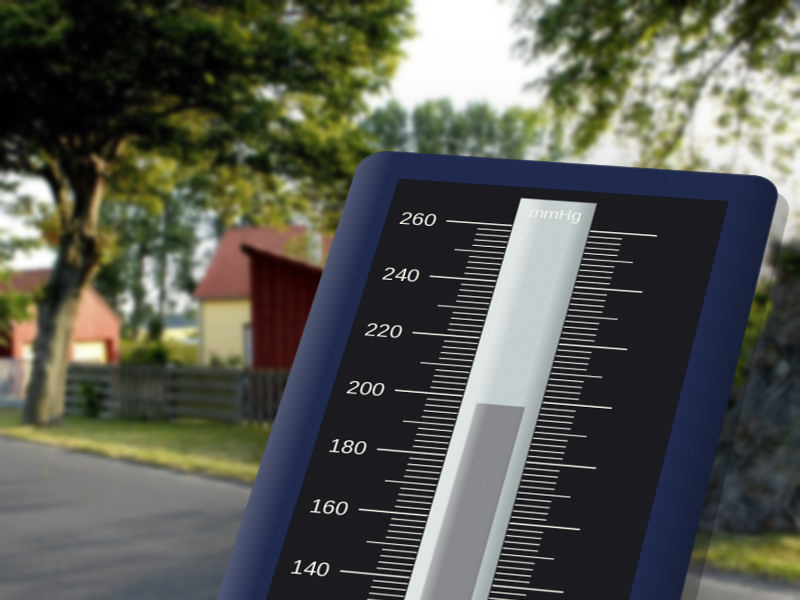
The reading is 198mmHg
